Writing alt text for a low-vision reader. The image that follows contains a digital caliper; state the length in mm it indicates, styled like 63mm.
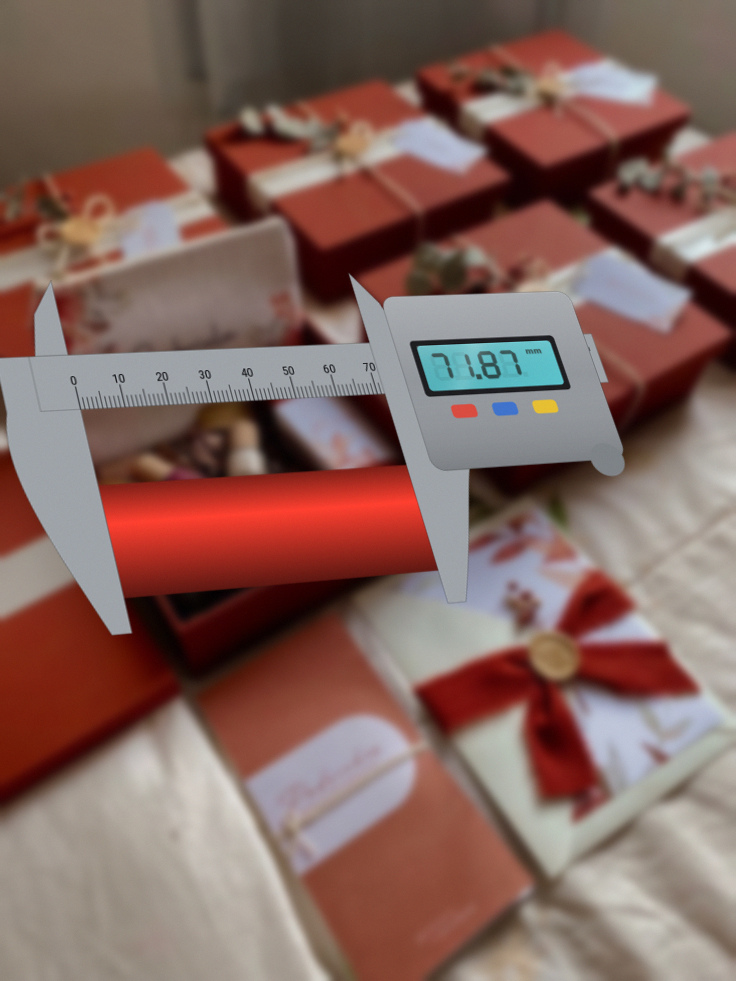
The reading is 71.87mm
